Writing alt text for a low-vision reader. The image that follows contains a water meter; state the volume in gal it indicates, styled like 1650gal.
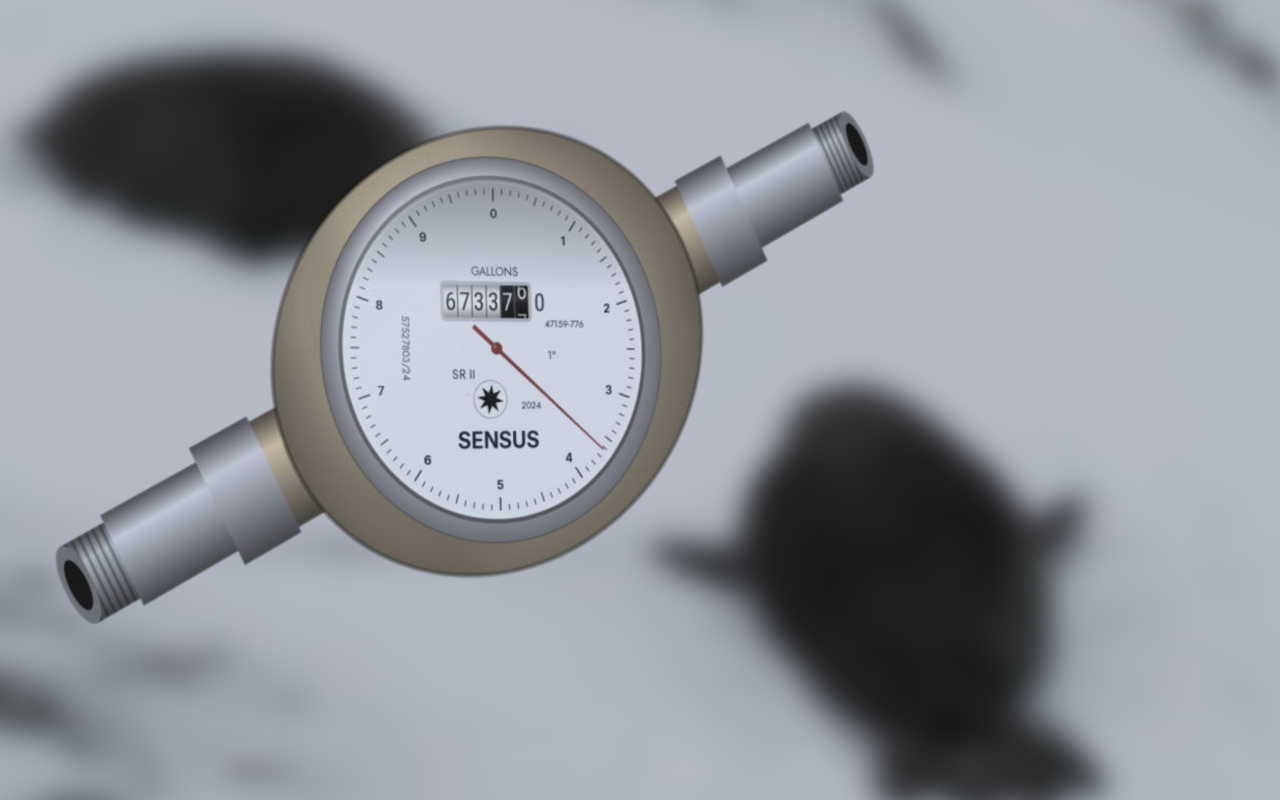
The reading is 6733763.6gal
